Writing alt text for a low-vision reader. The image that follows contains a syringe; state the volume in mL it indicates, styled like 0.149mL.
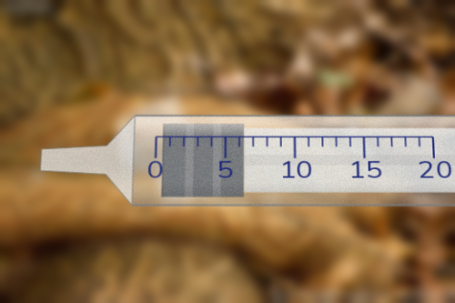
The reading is 0.5mL
